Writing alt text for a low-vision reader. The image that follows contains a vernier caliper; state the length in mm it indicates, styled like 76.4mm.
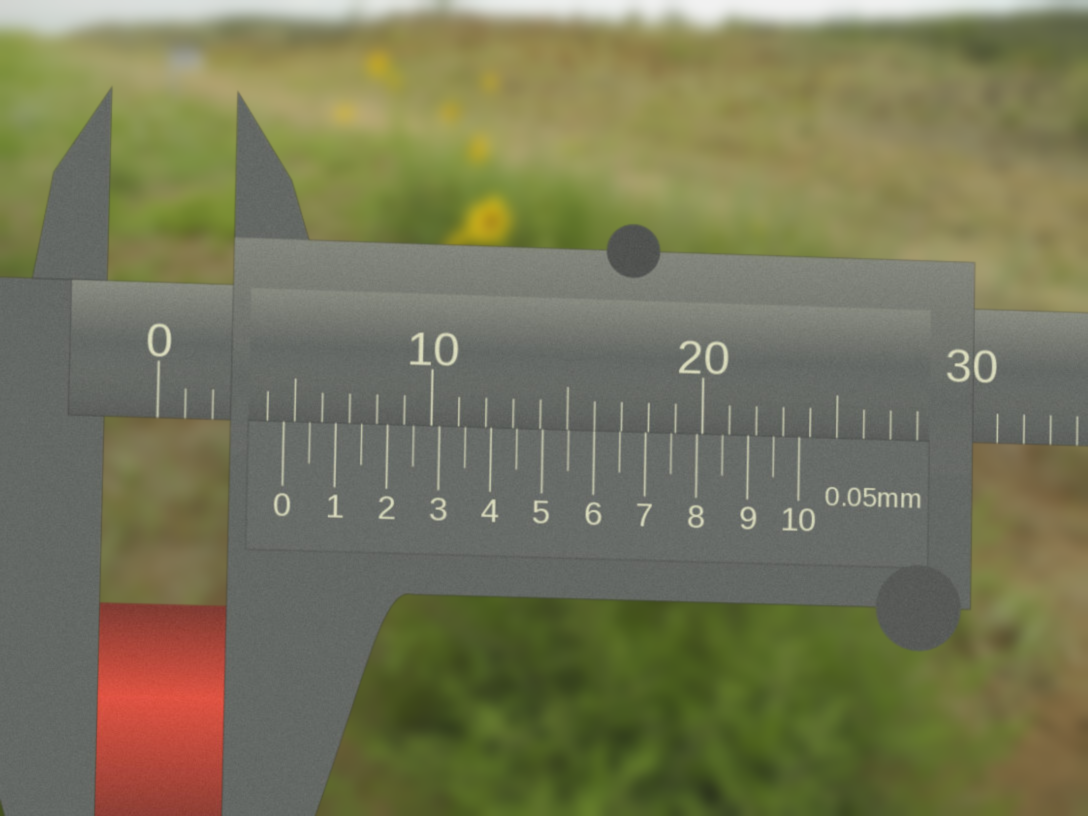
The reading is 4.60mm
